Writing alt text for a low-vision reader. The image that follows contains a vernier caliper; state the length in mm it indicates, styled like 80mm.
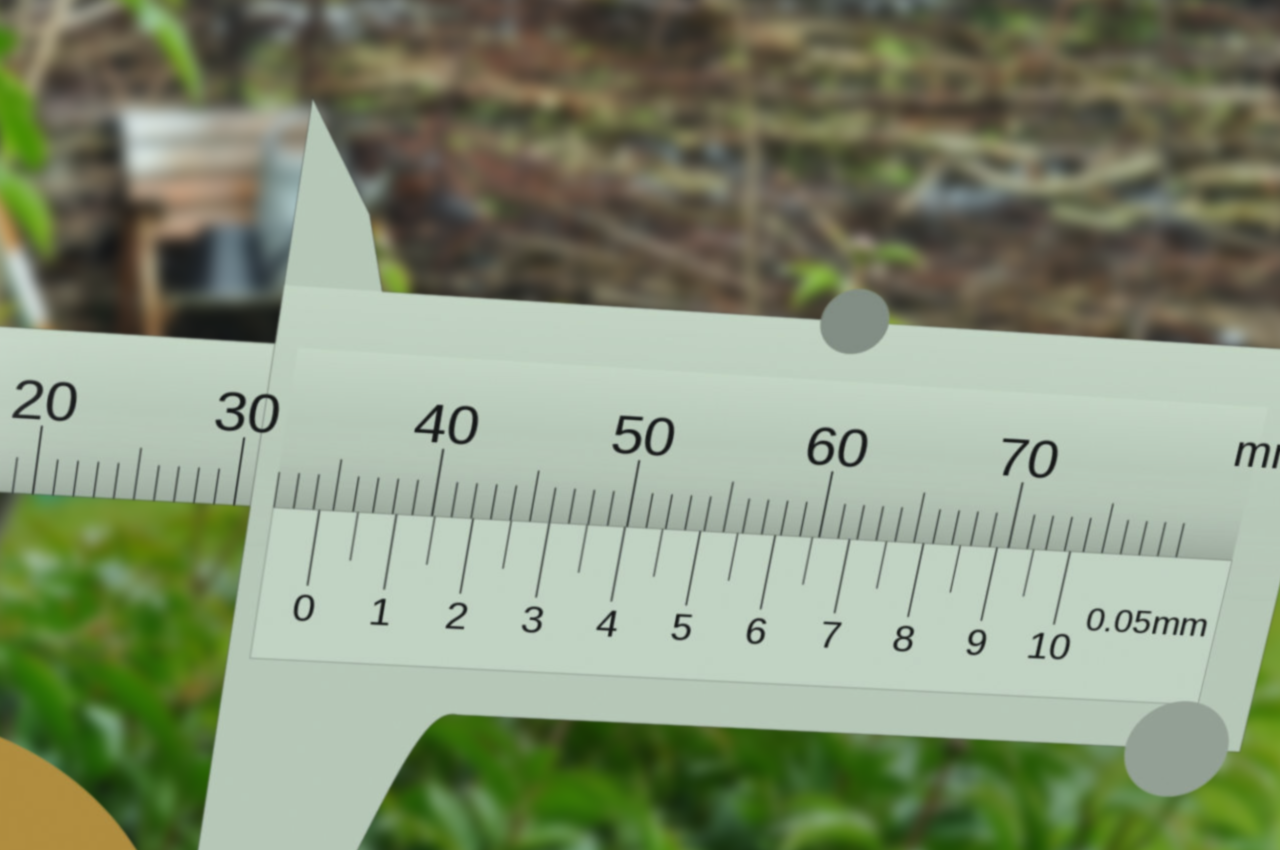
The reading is 34.3mm
